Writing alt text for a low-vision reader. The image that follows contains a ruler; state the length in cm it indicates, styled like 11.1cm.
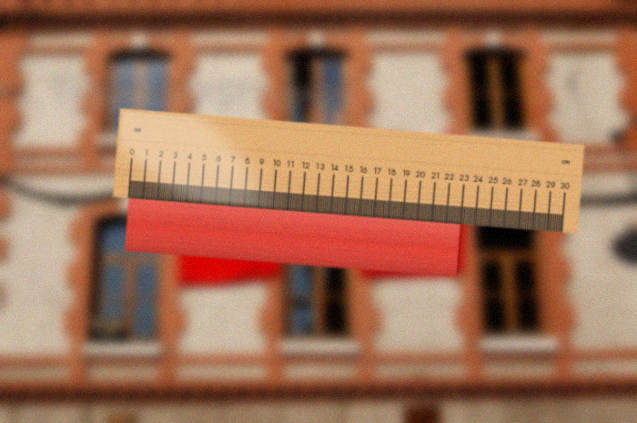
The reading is 23cm
